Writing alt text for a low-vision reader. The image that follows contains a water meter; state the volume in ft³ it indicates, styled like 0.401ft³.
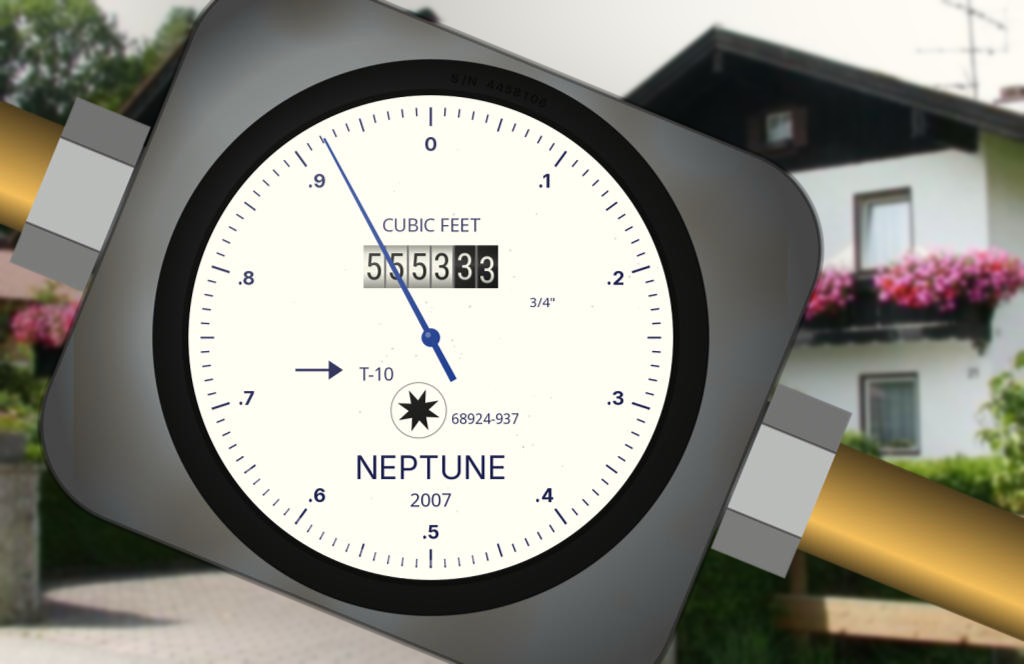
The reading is 555332.92ft³
